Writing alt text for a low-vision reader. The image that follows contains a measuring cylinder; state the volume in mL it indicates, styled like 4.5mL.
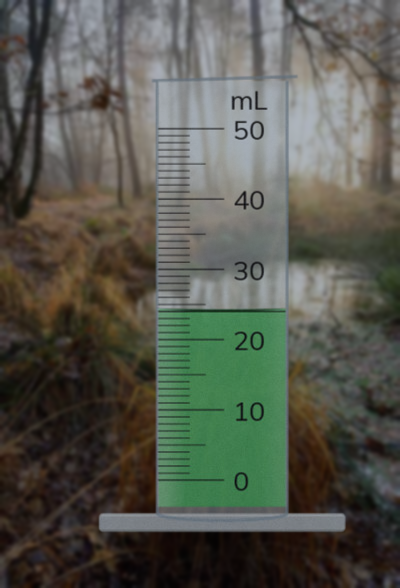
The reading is 24mL
